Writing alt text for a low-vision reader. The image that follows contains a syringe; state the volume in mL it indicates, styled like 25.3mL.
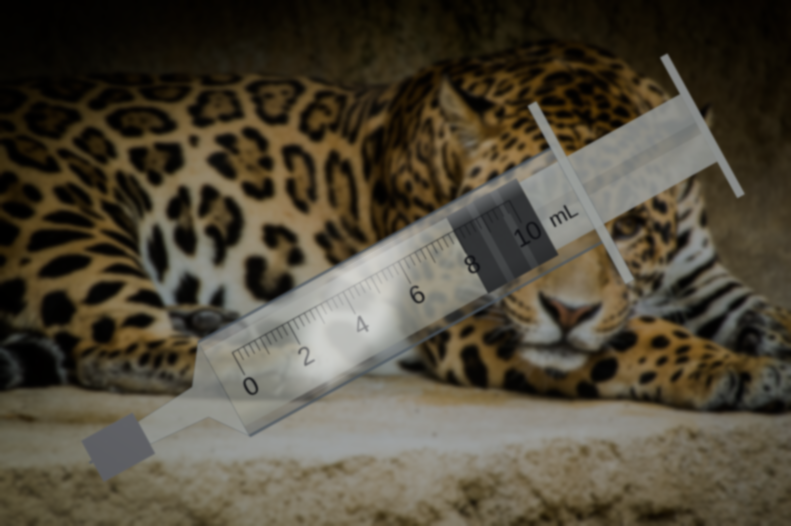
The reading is 8mL
